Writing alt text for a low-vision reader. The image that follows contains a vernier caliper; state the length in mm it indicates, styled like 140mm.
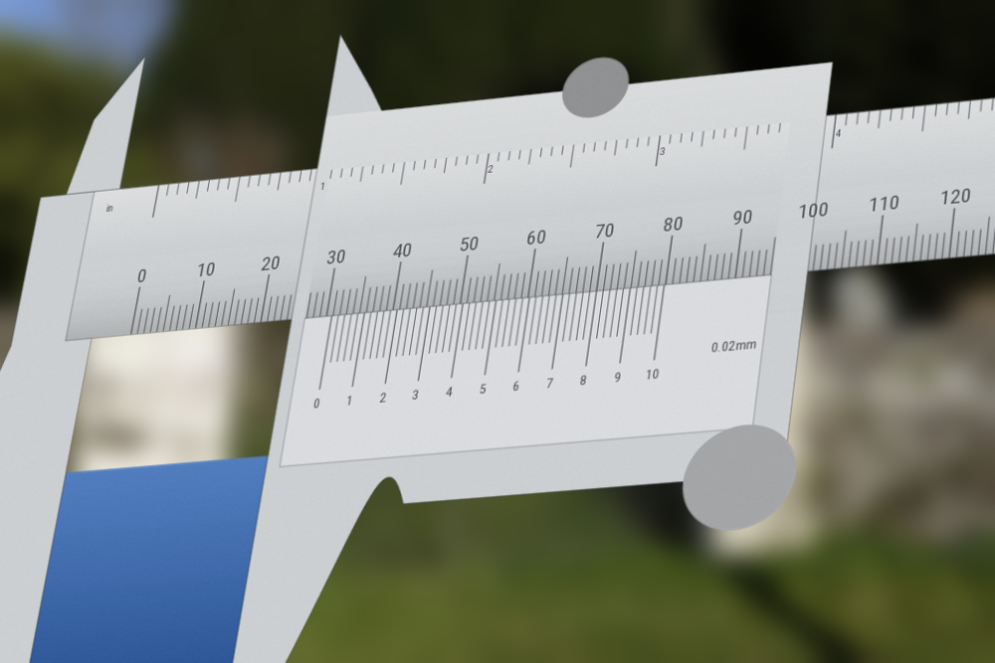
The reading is 30.8mm
